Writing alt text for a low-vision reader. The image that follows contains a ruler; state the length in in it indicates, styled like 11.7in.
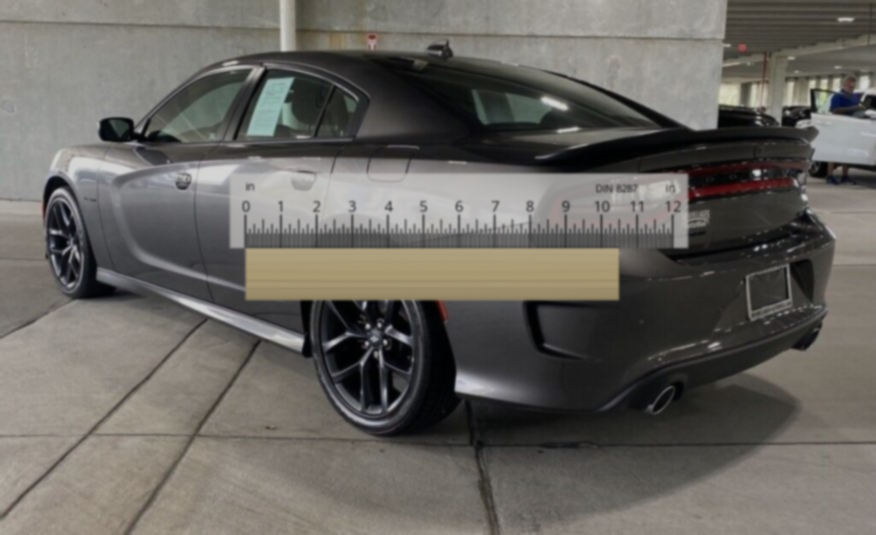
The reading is 10.5in
